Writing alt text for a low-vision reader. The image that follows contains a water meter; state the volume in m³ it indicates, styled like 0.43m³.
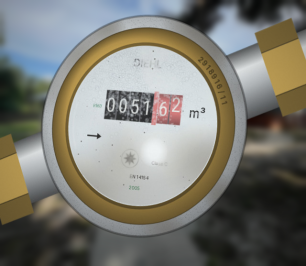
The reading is 51.62m³
